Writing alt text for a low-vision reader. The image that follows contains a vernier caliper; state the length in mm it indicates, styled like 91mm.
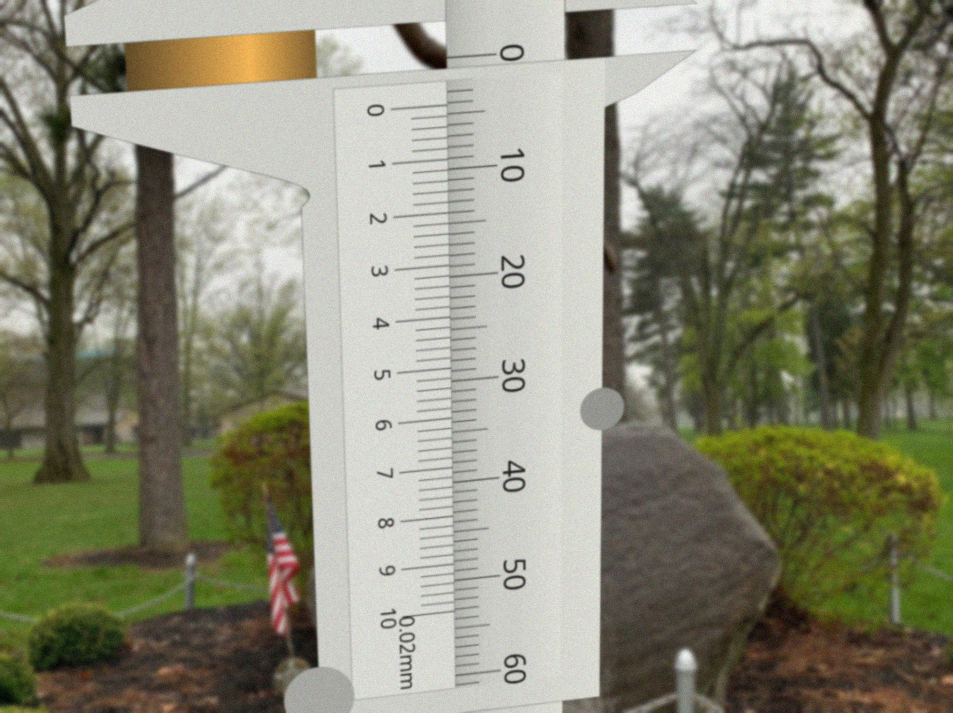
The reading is 4.2mm
